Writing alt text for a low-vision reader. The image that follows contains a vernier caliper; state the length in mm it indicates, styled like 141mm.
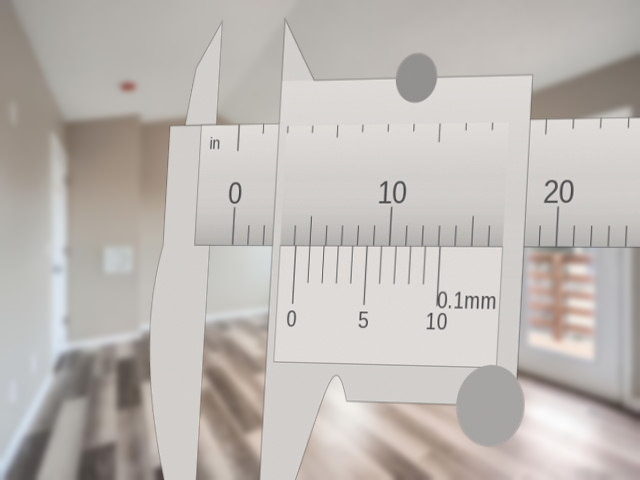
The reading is 4.1mm
